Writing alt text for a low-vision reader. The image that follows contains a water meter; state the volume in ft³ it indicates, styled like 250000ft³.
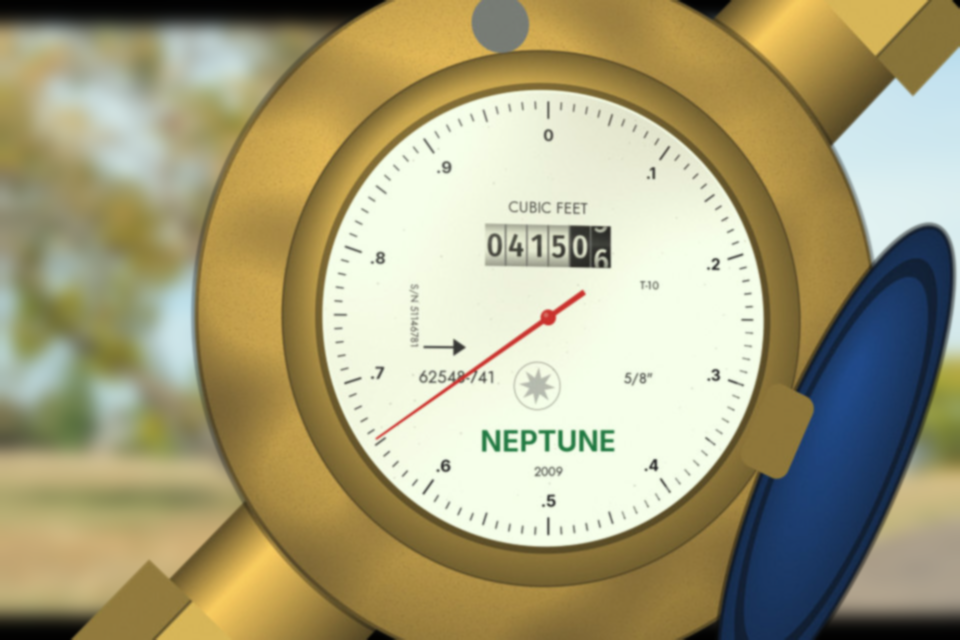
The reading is 41505.65ft³
